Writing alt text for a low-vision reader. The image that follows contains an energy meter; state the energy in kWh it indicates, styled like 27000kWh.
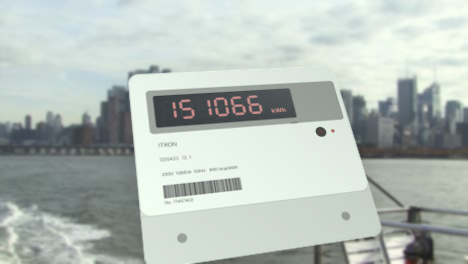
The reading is 151066kWh
